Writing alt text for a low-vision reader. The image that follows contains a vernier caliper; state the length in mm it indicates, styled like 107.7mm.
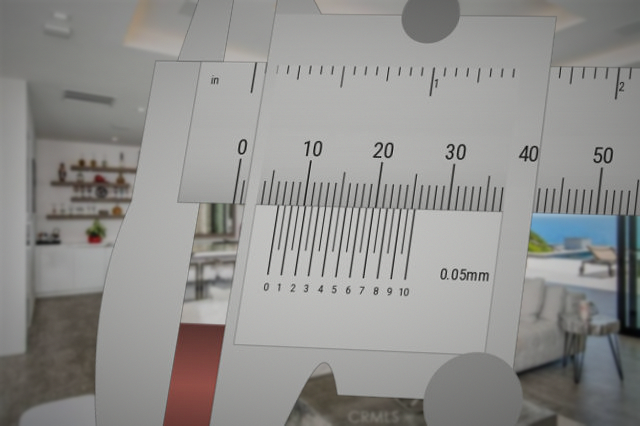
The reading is 6.4mm
